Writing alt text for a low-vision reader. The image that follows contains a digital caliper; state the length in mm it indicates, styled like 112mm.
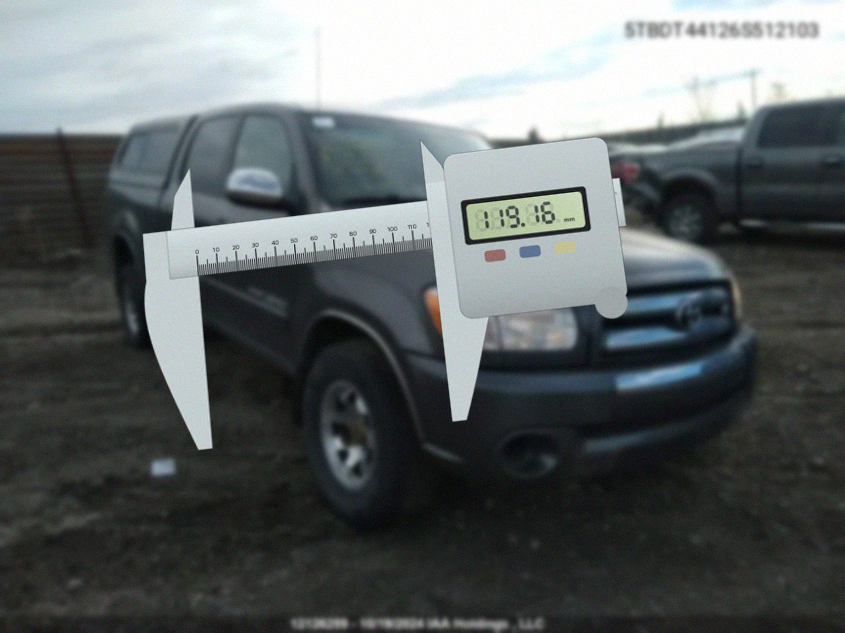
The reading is 119.16mm
